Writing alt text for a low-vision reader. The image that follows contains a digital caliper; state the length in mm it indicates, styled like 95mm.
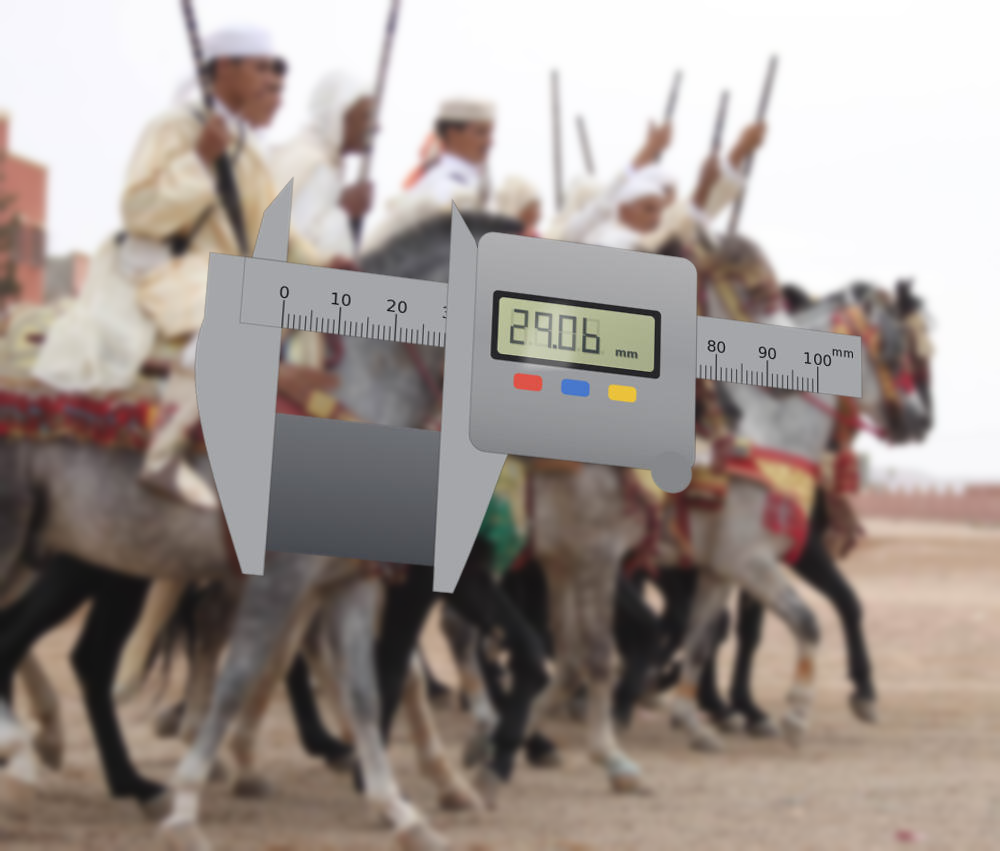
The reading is 29.06mm
